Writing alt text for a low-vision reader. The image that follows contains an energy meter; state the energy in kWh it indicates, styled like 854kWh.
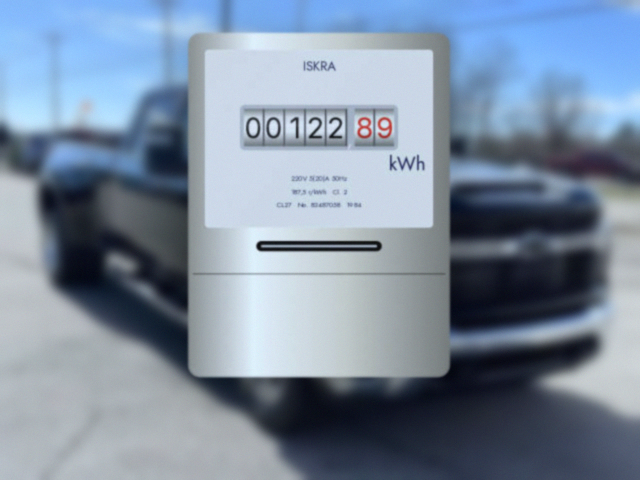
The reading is 122.89kWh
